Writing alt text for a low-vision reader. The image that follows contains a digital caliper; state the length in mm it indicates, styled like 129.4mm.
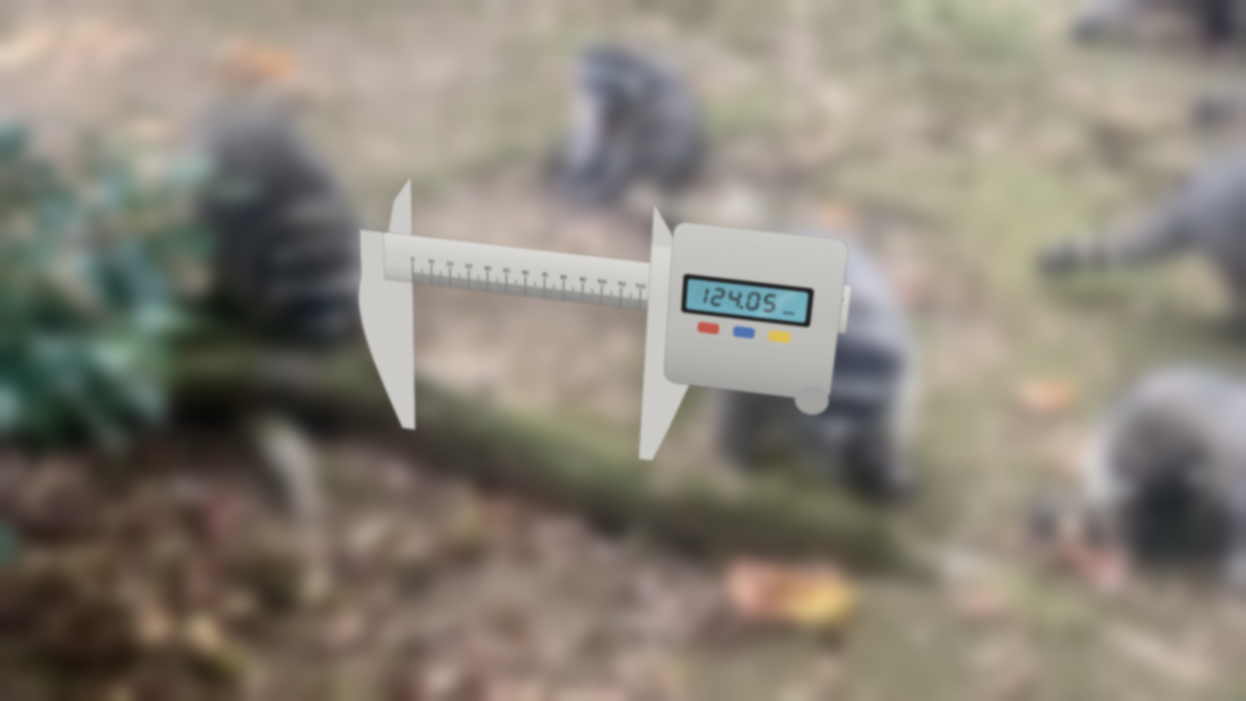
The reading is 124.05mm
